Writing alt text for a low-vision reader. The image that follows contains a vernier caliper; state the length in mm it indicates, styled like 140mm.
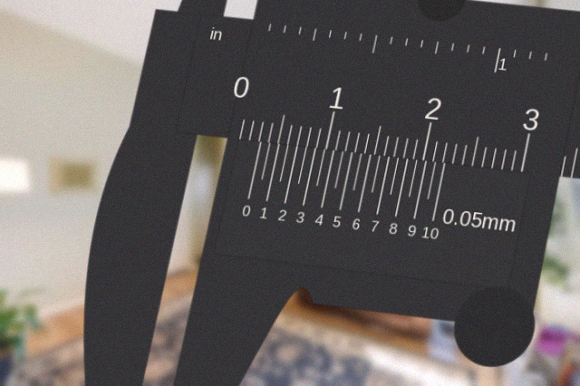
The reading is 3.2mm
